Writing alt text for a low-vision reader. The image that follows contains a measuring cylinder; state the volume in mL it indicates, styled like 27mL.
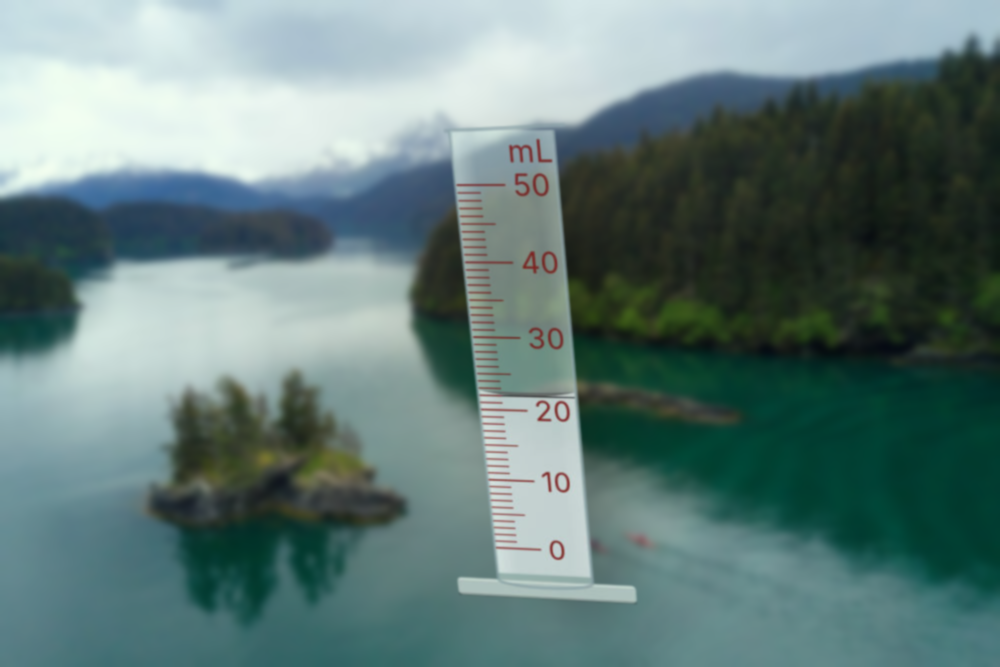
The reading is 22mL
